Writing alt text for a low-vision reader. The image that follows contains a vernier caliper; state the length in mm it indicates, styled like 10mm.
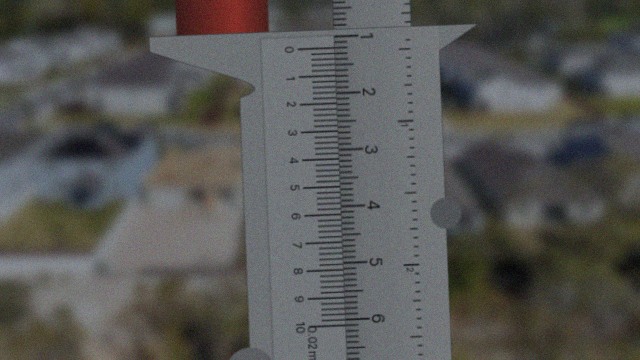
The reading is 12.0mm
